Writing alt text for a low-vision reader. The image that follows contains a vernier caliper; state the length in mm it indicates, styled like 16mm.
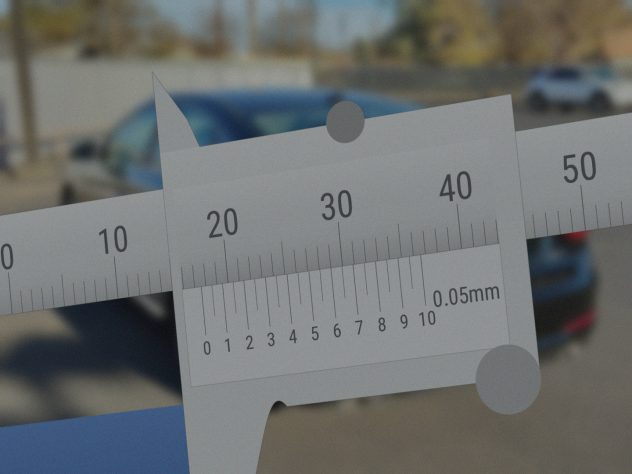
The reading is 17.6mm
